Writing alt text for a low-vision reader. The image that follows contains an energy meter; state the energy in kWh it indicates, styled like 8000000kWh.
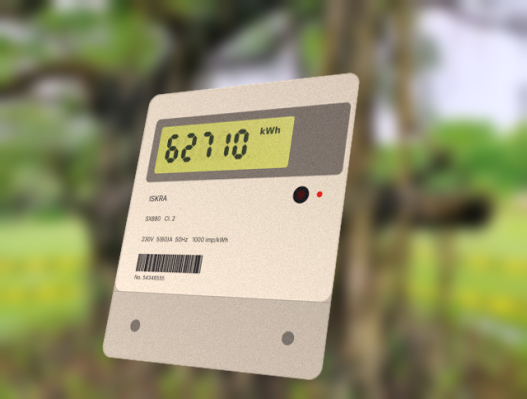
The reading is 62710kWh
